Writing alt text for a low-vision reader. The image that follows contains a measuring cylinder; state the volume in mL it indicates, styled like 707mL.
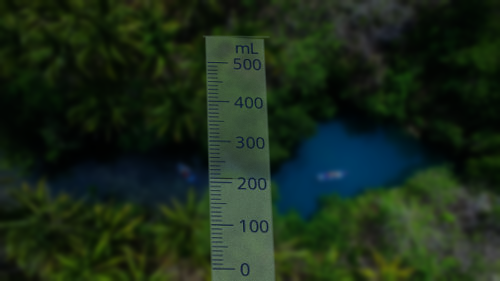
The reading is 210mL
